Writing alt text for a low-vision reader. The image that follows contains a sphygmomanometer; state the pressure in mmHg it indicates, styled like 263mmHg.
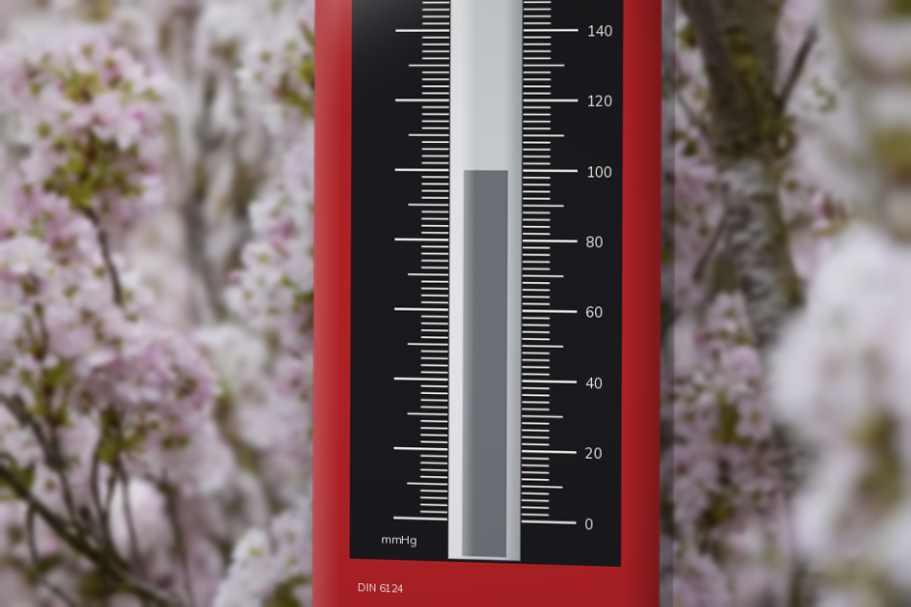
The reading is 100mmHg
